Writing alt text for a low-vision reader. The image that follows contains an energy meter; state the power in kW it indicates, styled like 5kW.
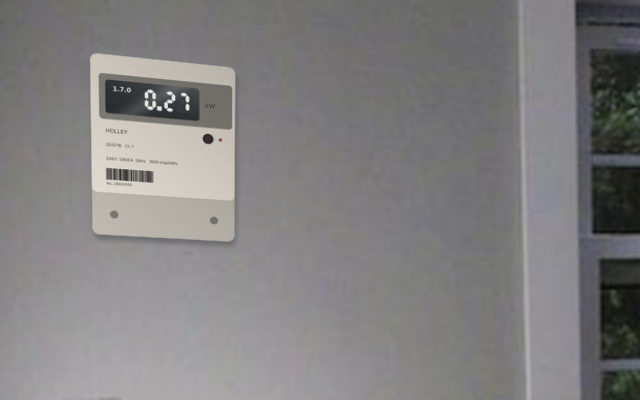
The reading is 0.27kW
